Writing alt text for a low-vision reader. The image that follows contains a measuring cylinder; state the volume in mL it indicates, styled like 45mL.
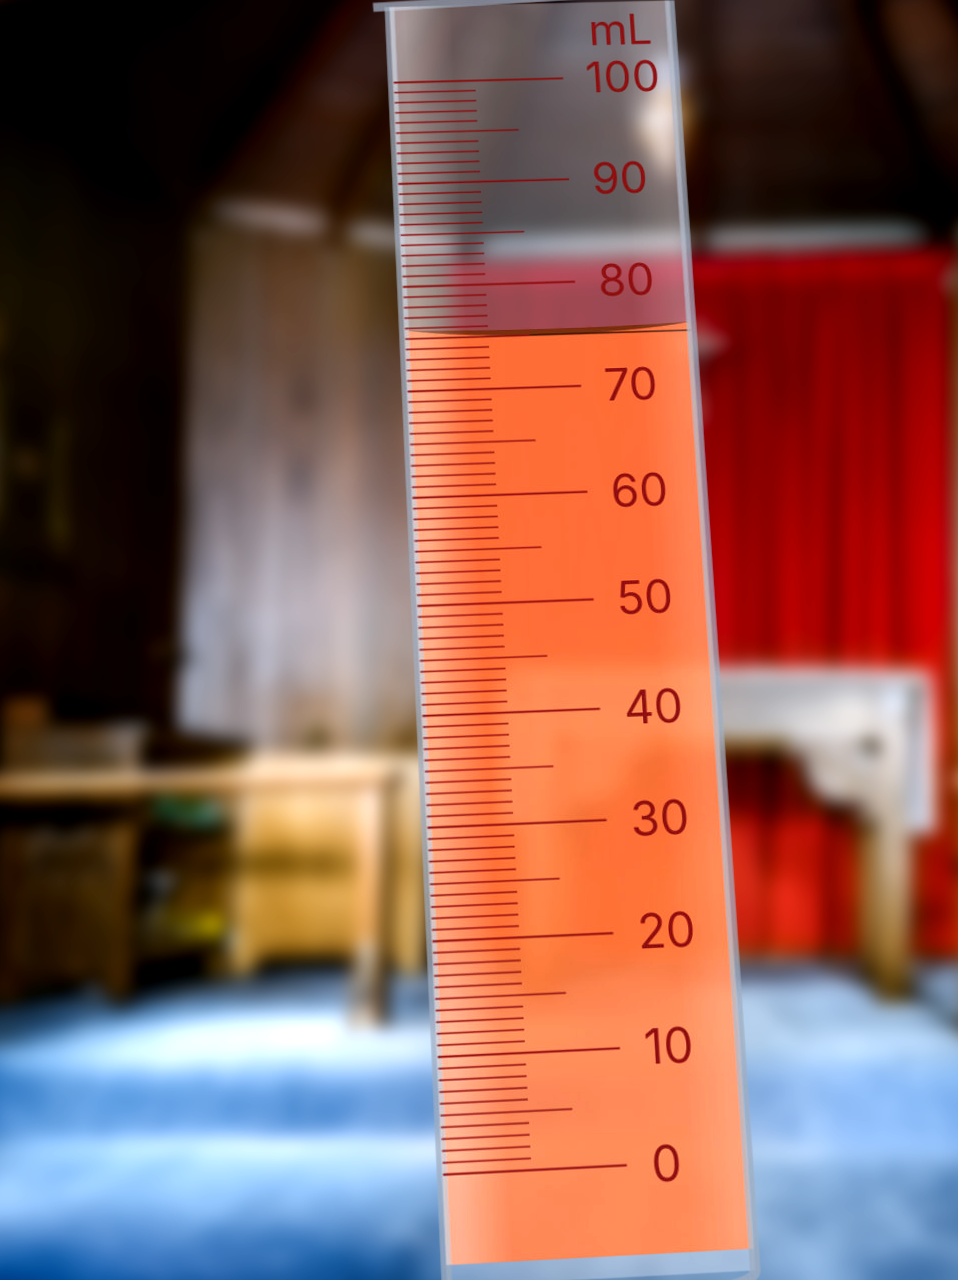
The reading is 75mL
